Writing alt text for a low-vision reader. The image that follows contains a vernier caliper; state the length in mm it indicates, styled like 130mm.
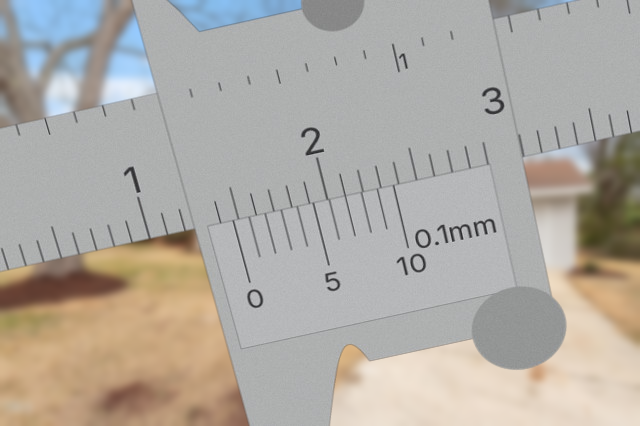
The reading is 14.7mm
